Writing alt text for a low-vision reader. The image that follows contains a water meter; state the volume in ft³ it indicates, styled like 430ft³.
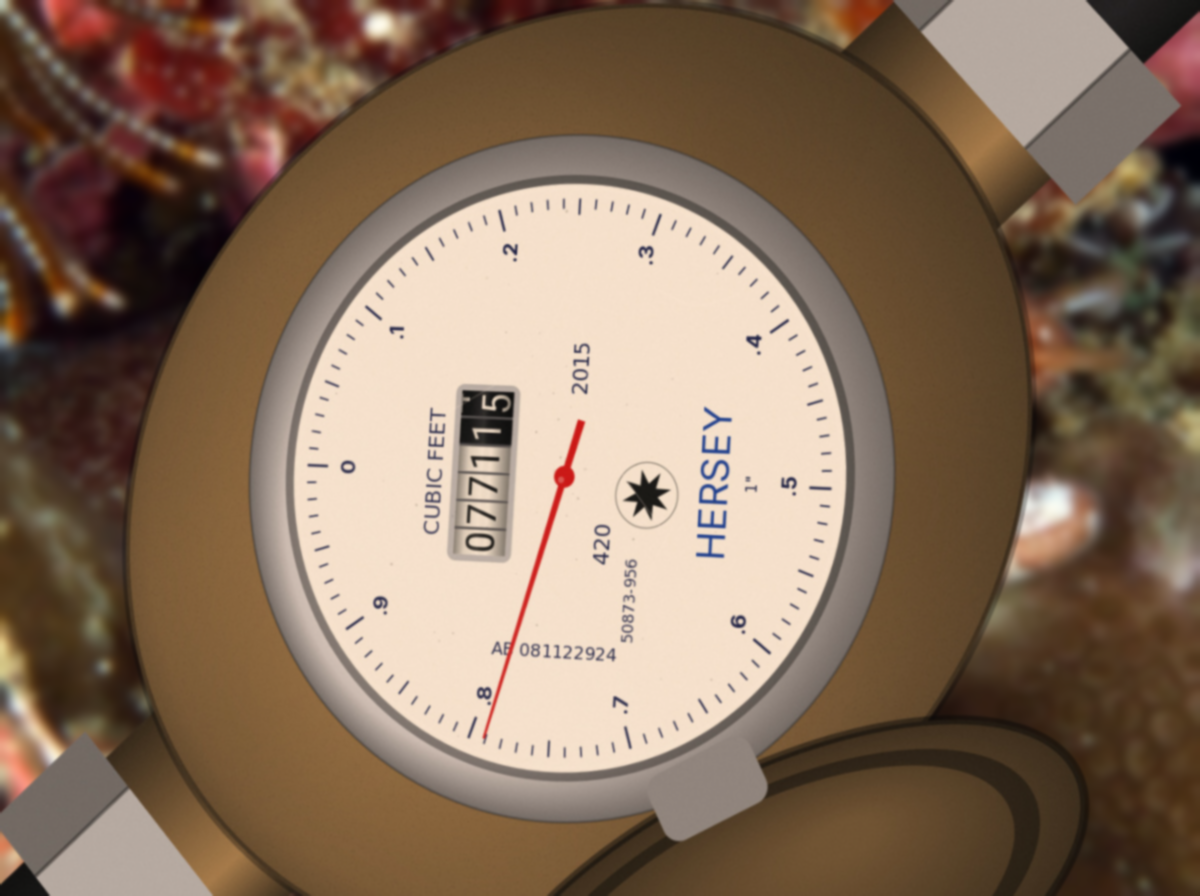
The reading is 77114.79ft³
